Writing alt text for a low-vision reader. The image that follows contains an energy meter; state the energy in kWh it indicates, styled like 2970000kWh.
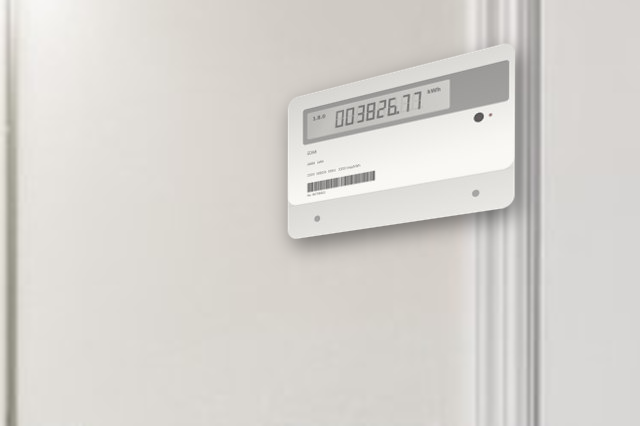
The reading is 3826.77kWh
